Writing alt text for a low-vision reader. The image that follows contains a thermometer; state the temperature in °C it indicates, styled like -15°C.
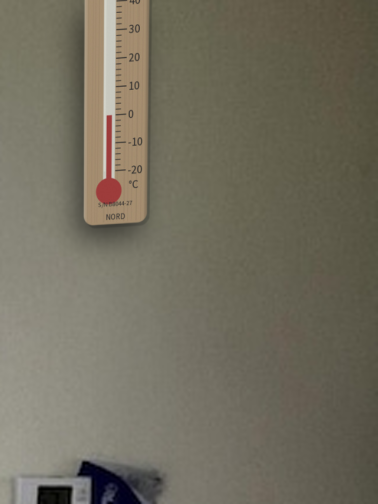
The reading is 0°C
